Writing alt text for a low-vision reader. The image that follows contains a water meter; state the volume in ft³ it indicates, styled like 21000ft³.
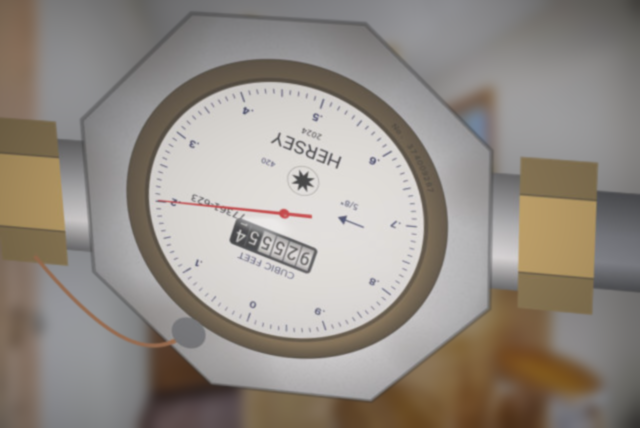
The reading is 925554.20ft³
